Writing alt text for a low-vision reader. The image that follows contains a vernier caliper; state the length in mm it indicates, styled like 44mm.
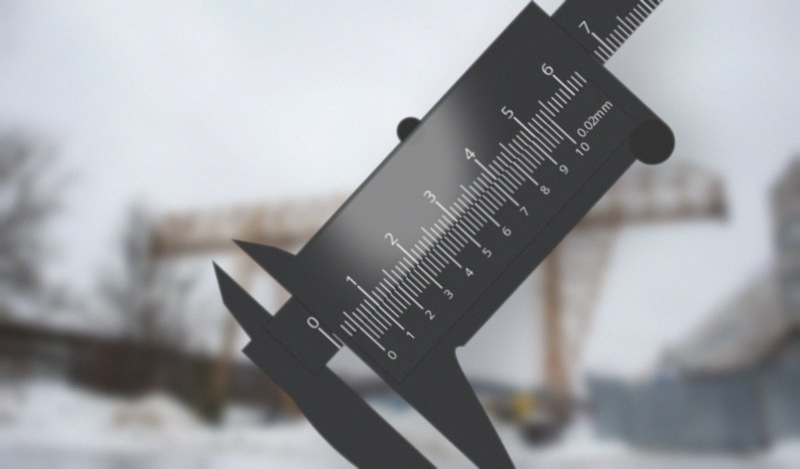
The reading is 5.0mm
